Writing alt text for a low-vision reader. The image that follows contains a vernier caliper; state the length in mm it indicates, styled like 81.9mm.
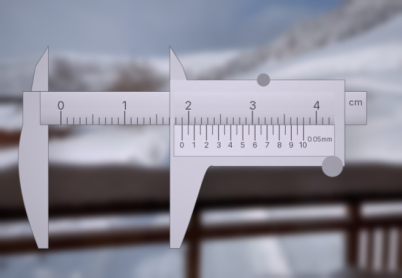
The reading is 19.0mm
